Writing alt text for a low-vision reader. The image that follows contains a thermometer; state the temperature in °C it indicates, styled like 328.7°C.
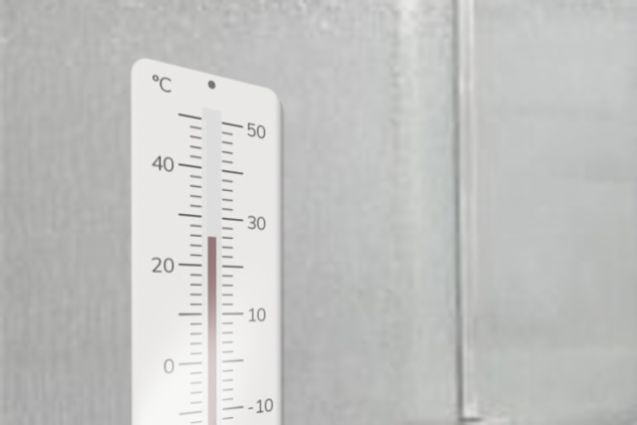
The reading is 26°C
